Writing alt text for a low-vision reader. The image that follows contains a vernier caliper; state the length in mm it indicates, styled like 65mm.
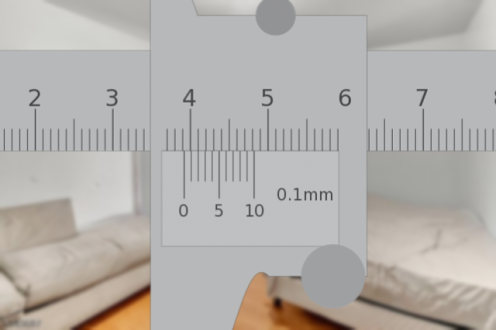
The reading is 39.2mm
